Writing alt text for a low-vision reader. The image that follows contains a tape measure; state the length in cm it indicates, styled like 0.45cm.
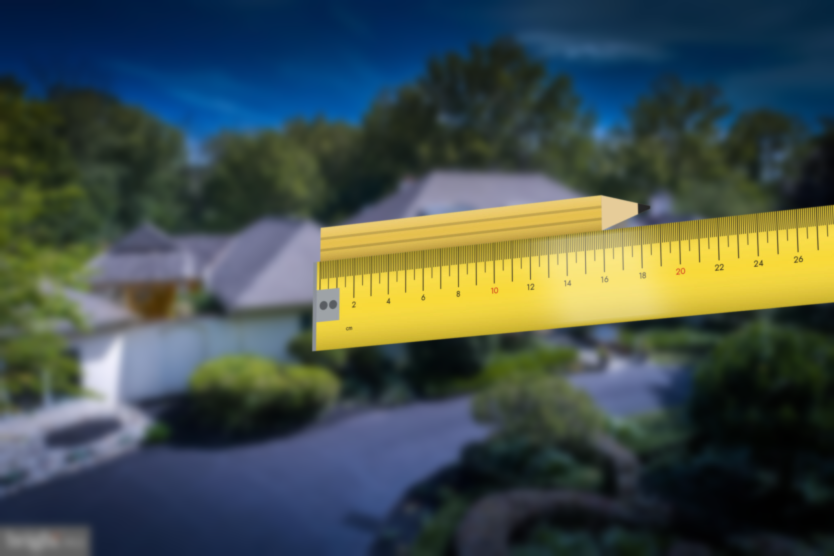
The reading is 18.5cm
